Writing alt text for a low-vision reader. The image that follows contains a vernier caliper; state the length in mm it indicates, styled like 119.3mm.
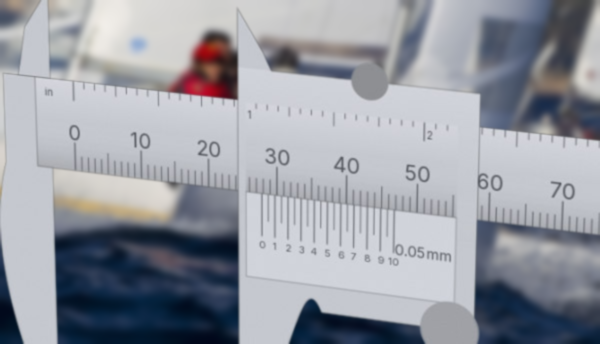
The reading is 27.8mm
